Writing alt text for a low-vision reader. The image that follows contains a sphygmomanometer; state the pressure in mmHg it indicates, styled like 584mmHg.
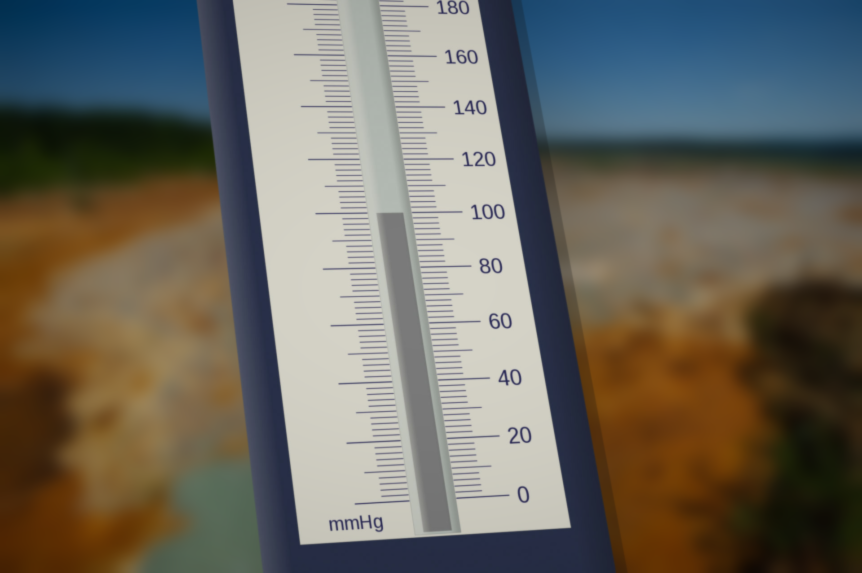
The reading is 100mmHg
